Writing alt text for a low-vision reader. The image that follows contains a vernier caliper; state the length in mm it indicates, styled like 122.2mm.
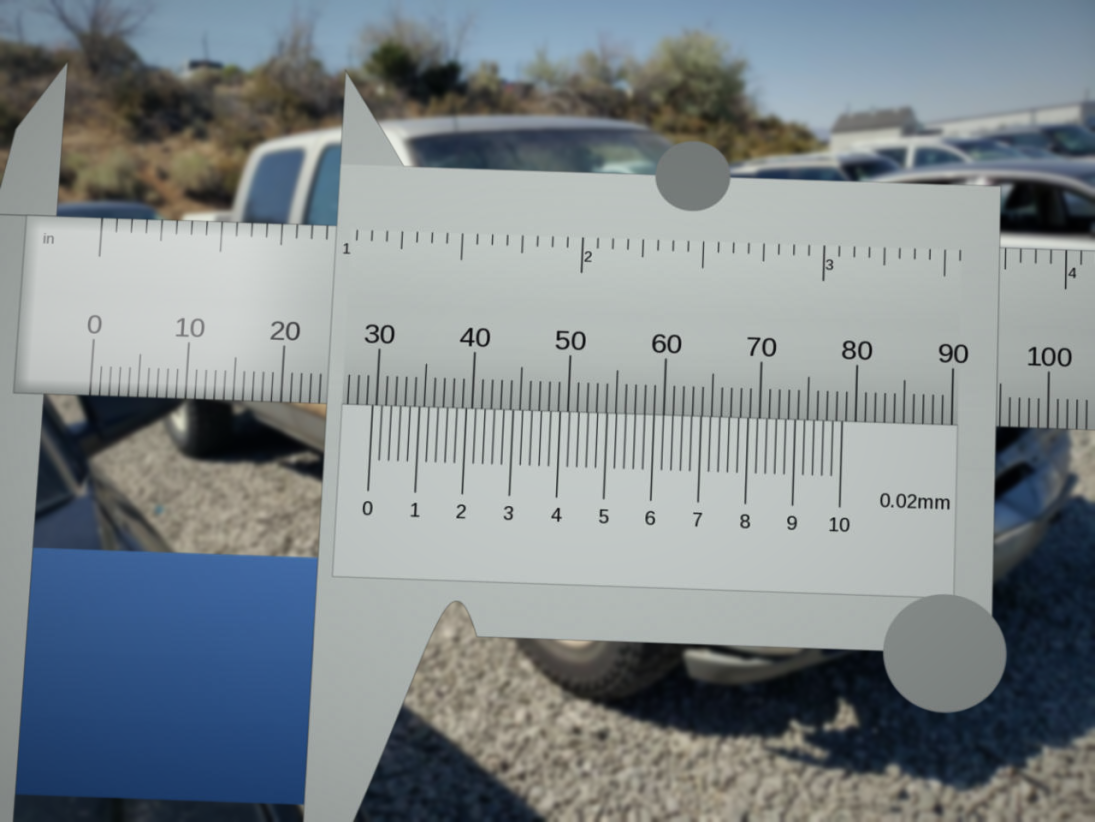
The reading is 29.6mm
